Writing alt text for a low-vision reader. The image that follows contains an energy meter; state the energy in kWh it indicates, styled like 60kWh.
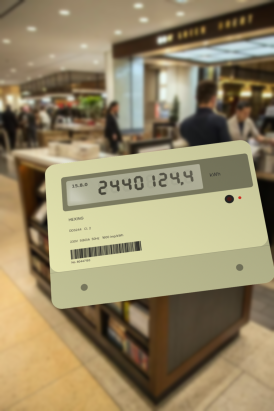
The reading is 2440124.4kWh
